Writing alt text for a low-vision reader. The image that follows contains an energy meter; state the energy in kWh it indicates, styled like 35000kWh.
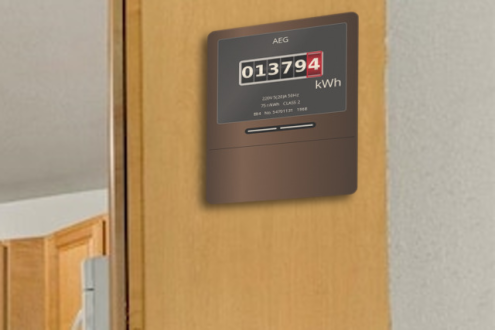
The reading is 1379.4kWh
